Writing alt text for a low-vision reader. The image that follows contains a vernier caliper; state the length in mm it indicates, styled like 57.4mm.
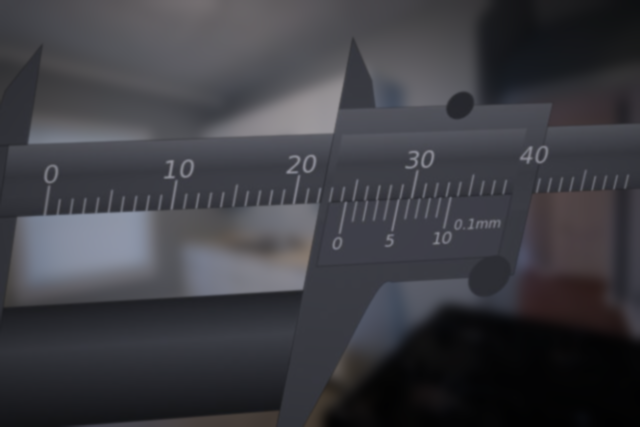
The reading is 24.4mm
